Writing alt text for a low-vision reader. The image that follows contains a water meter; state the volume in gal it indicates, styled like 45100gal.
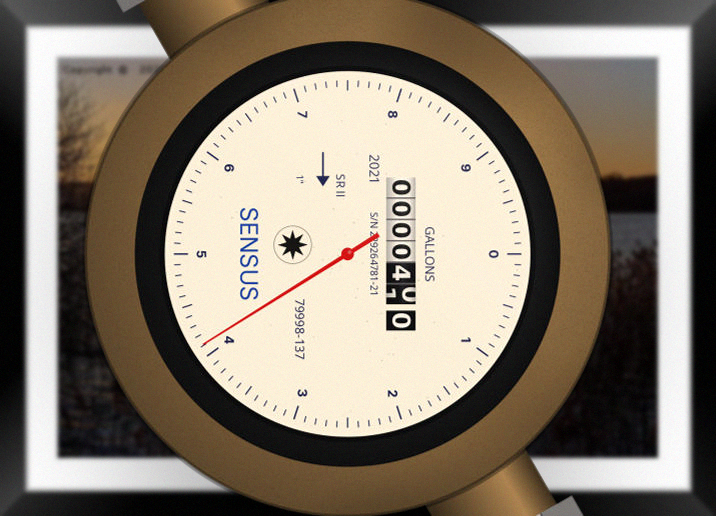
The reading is 404.1gal
